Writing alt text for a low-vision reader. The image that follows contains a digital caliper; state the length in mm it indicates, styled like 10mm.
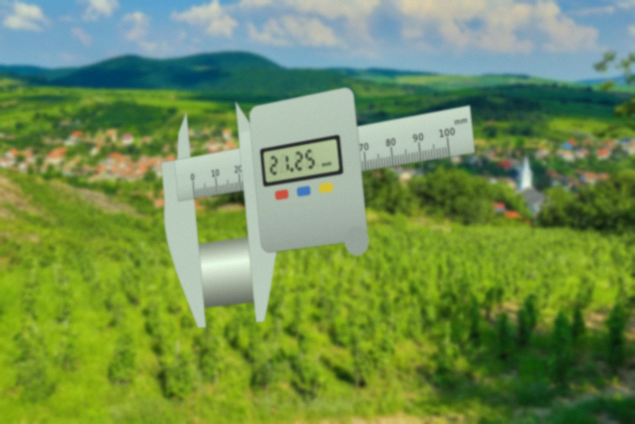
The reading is 21.25mm
